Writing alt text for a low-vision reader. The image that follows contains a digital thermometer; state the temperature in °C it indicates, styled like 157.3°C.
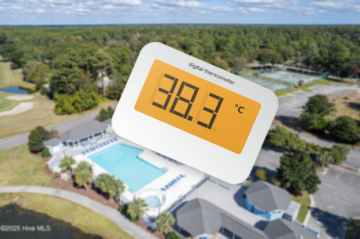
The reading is 38.3°C
